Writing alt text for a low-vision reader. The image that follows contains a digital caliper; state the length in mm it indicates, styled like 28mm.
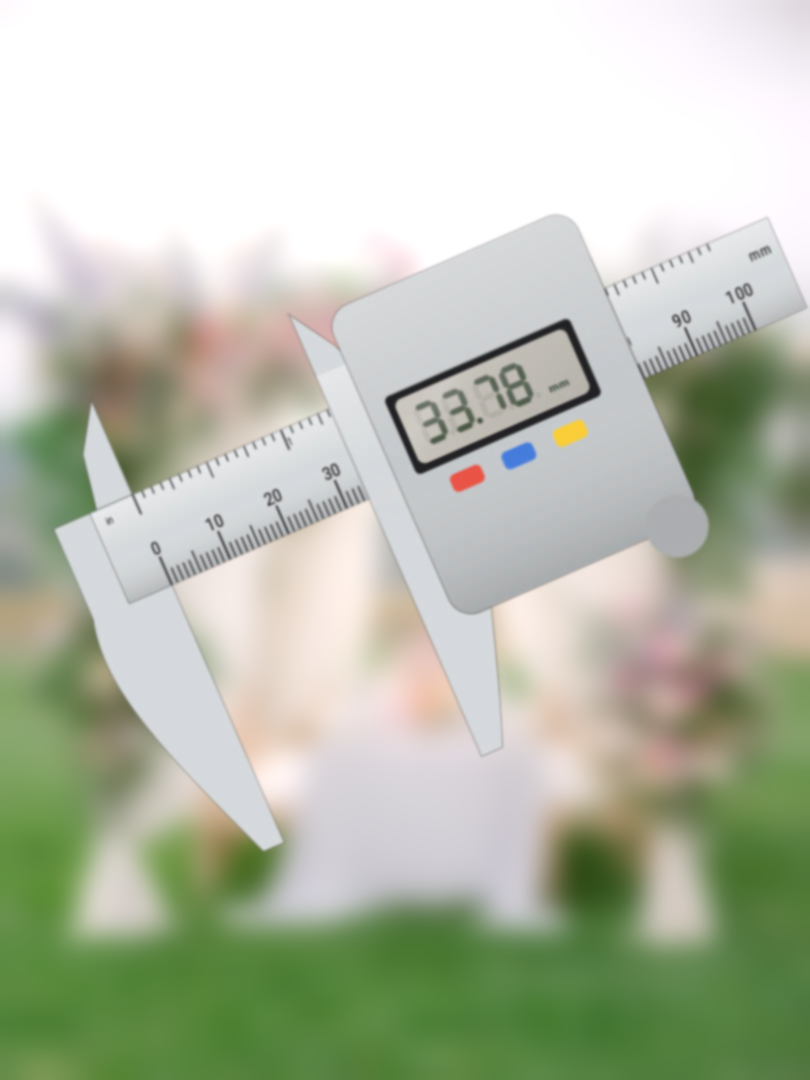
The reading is 33.78mm
